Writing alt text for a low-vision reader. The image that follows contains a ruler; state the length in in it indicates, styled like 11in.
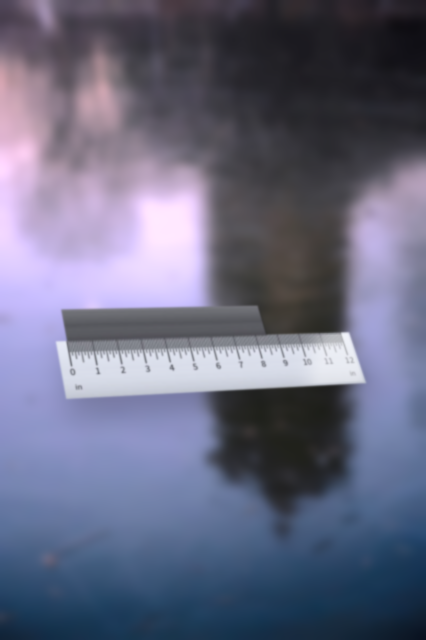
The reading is 8.5in
